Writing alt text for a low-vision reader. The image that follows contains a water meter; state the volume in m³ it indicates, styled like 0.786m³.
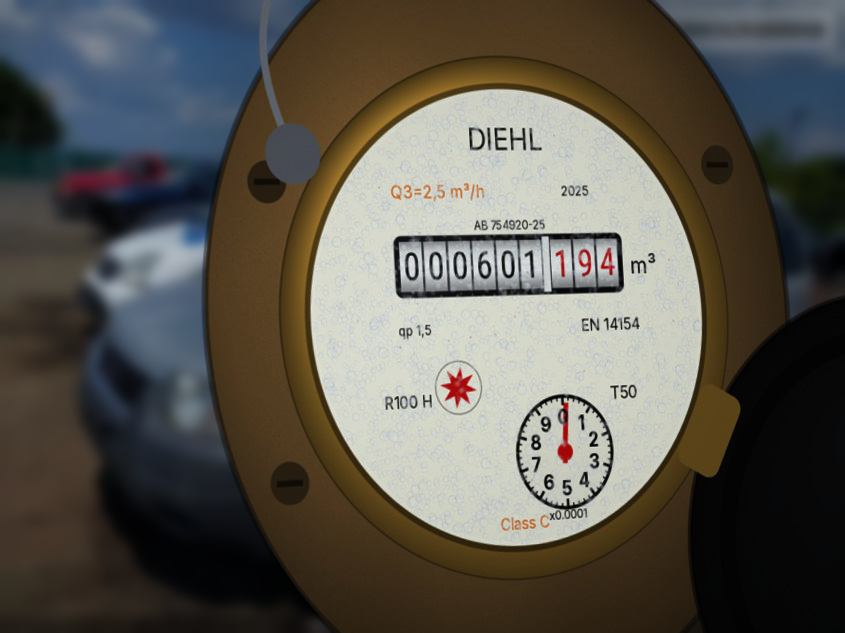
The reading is 601.1940m³
